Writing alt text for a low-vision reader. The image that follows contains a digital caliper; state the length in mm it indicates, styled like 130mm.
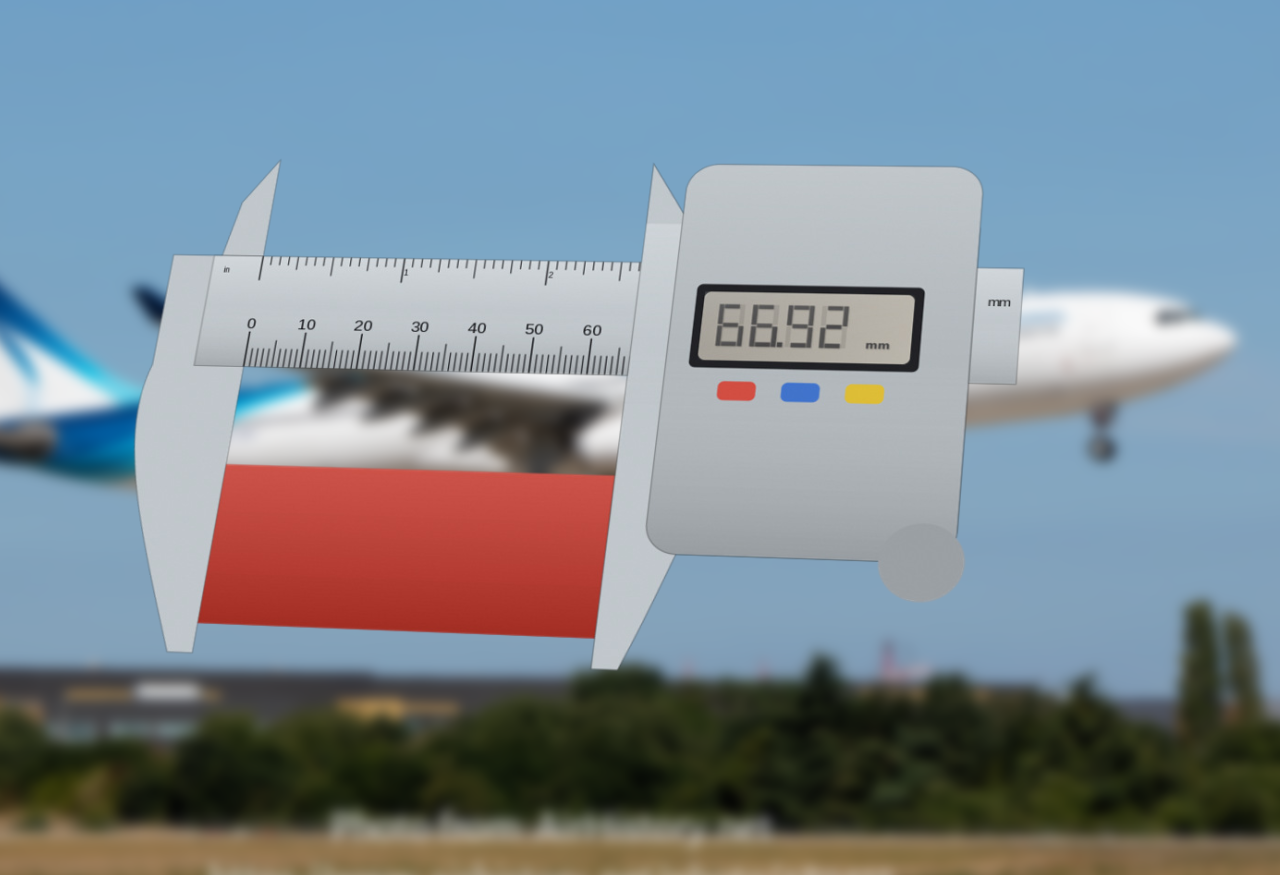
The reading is 66.92mm
